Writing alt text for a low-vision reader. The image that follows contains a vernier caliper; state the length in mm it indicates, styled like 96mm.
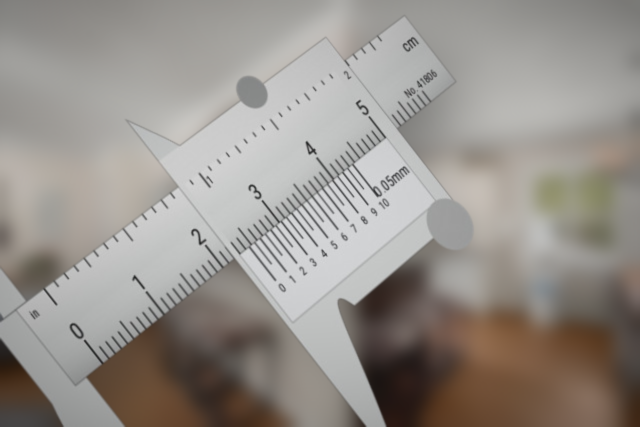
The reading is 24.6mm
